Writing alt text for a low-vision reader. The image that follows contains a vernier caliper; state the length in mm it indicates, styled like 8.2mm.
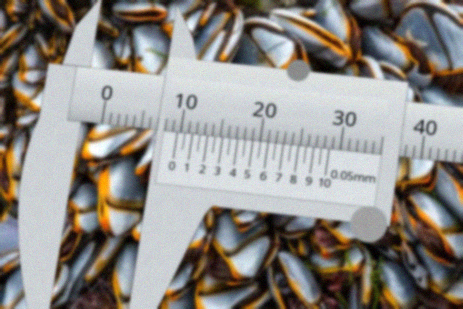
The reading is 9.6mm
